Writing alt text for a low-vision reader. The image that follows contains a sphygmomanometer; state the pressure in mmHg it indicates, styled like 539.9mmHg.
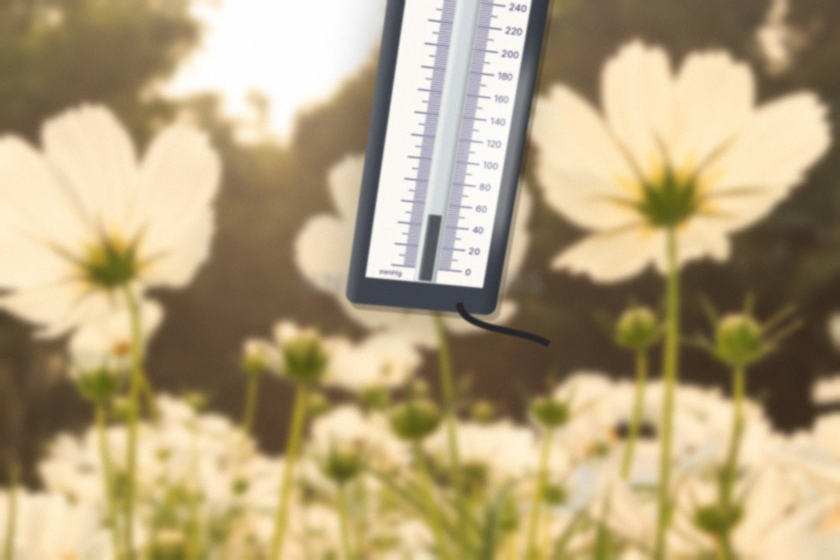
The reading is 50mmHg
